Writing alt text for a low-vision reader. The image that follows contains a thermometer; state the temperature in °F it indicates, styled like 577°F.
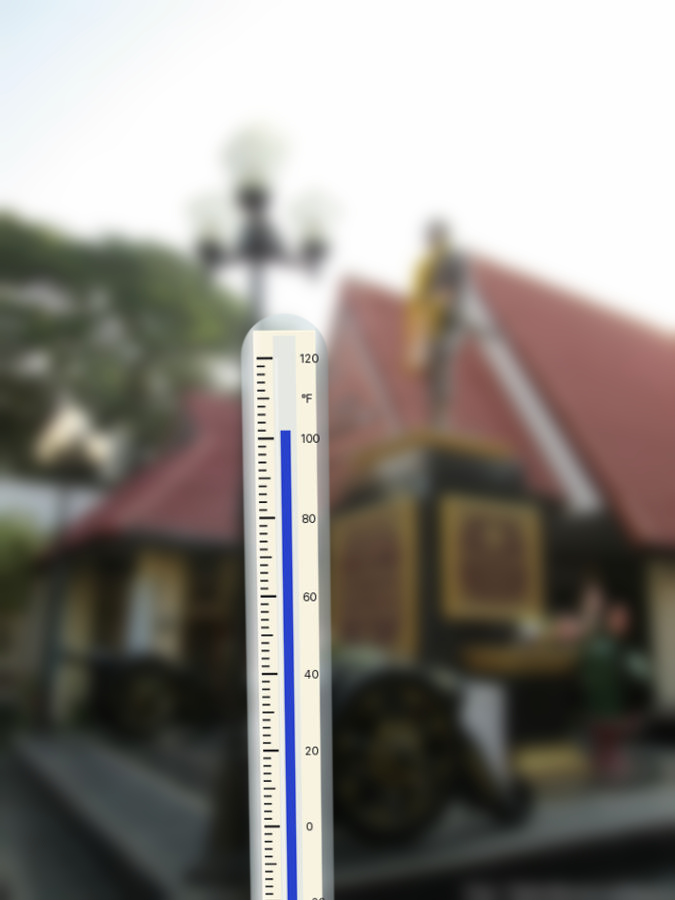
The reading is 102°F
